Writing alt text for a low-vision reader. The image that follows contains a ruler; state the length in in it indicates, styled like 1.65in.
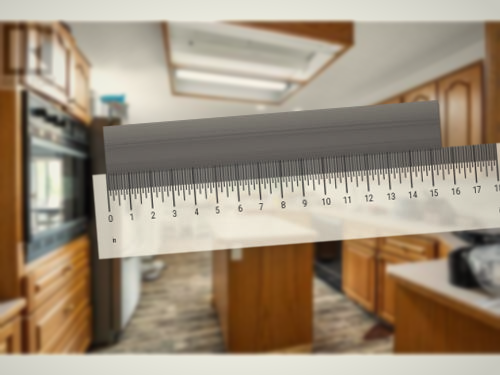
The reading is 15.5in
